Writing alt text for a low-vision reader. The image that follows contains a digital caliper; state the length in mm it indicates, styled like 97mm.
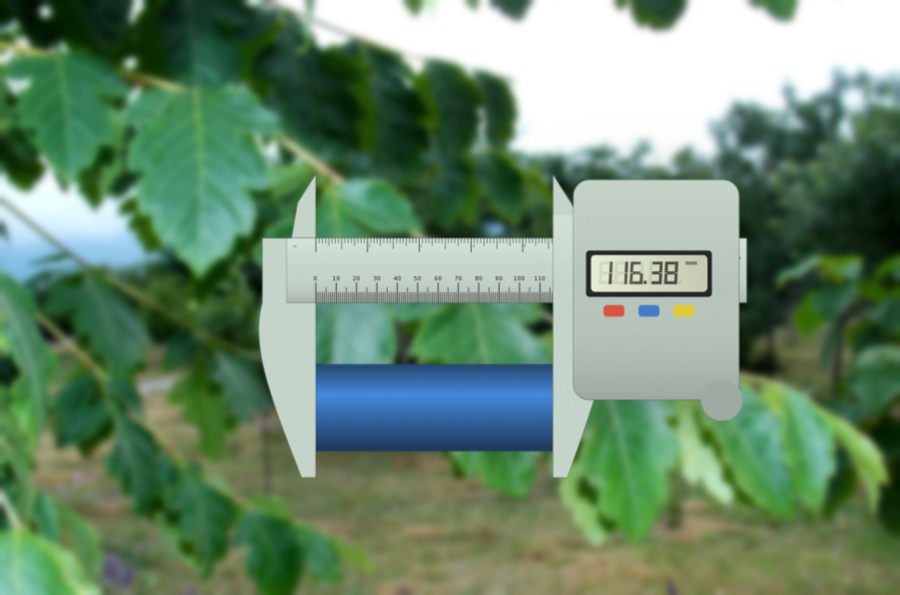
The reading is 116.38mm
